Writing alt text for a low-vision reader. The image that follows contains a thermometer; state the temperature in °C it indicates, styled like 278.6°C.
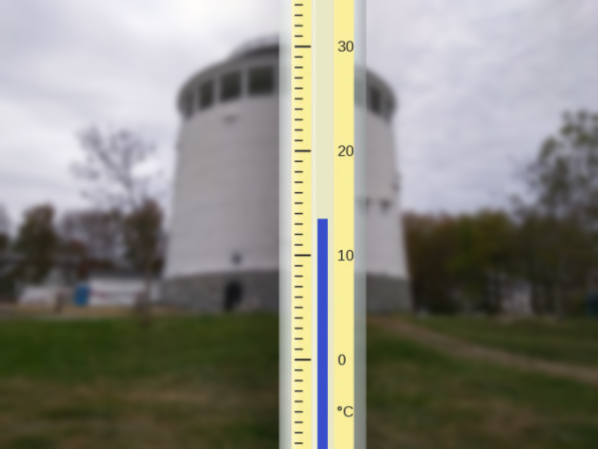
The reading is 13.5°C
